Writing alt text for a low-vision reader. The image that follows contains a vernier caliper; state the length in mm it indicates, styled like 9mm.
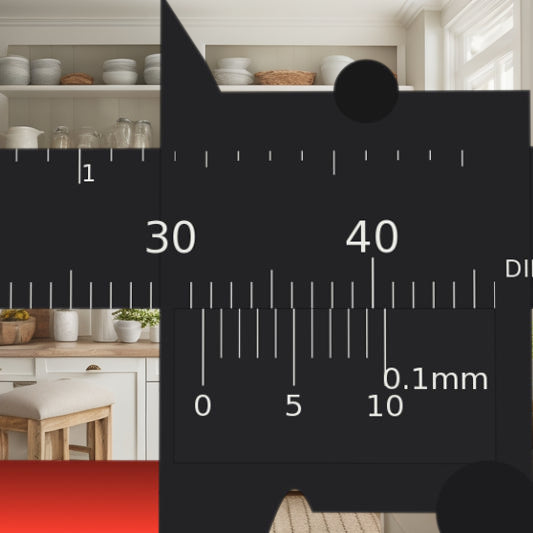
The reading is 31.6mm
